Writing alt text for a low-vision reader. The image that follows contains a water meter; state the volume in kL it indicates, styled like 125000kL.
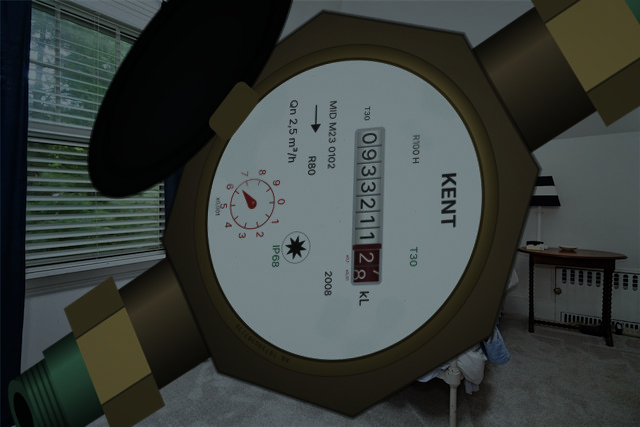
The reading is 933211.276kL
